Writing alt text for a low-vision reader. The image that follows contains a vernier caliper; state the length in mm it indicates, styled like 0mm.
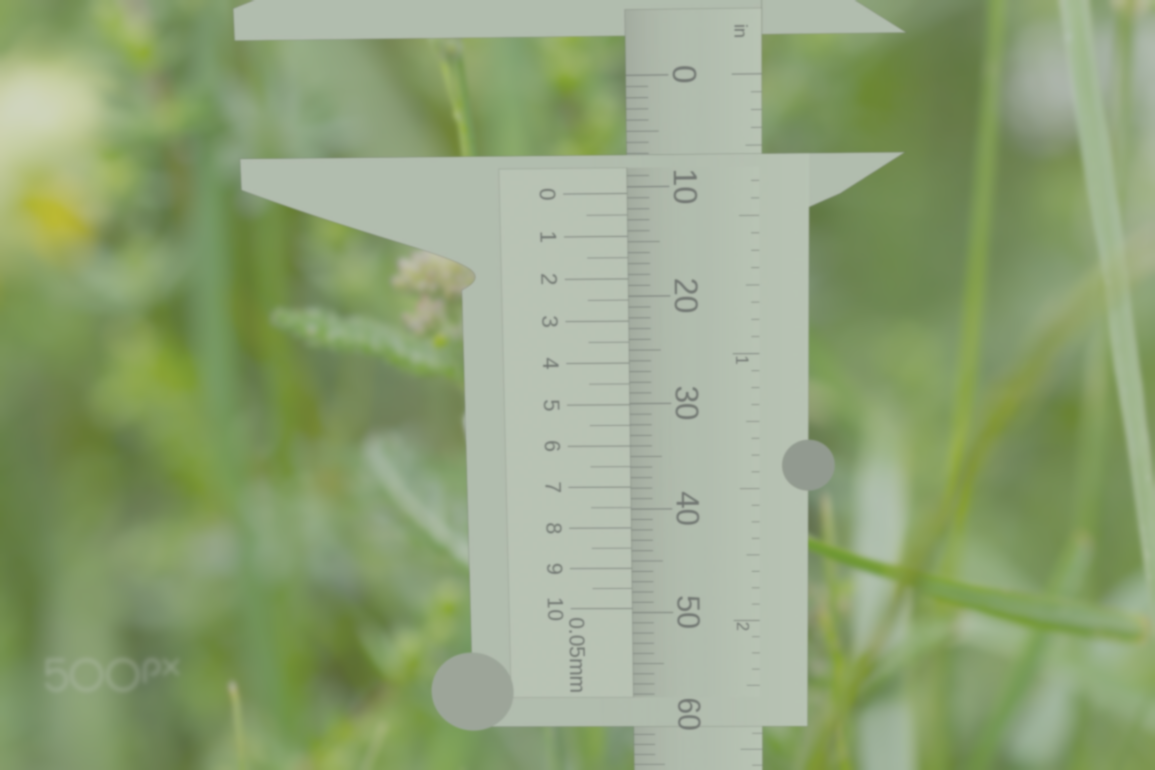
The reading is 10.6mm
